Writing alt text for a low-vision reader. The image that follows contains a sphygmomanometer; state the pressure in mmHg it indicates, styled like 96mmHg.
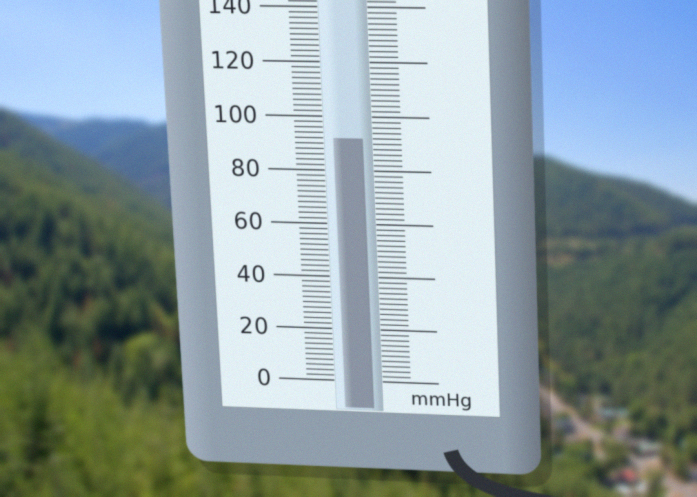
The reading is 92mmHg
